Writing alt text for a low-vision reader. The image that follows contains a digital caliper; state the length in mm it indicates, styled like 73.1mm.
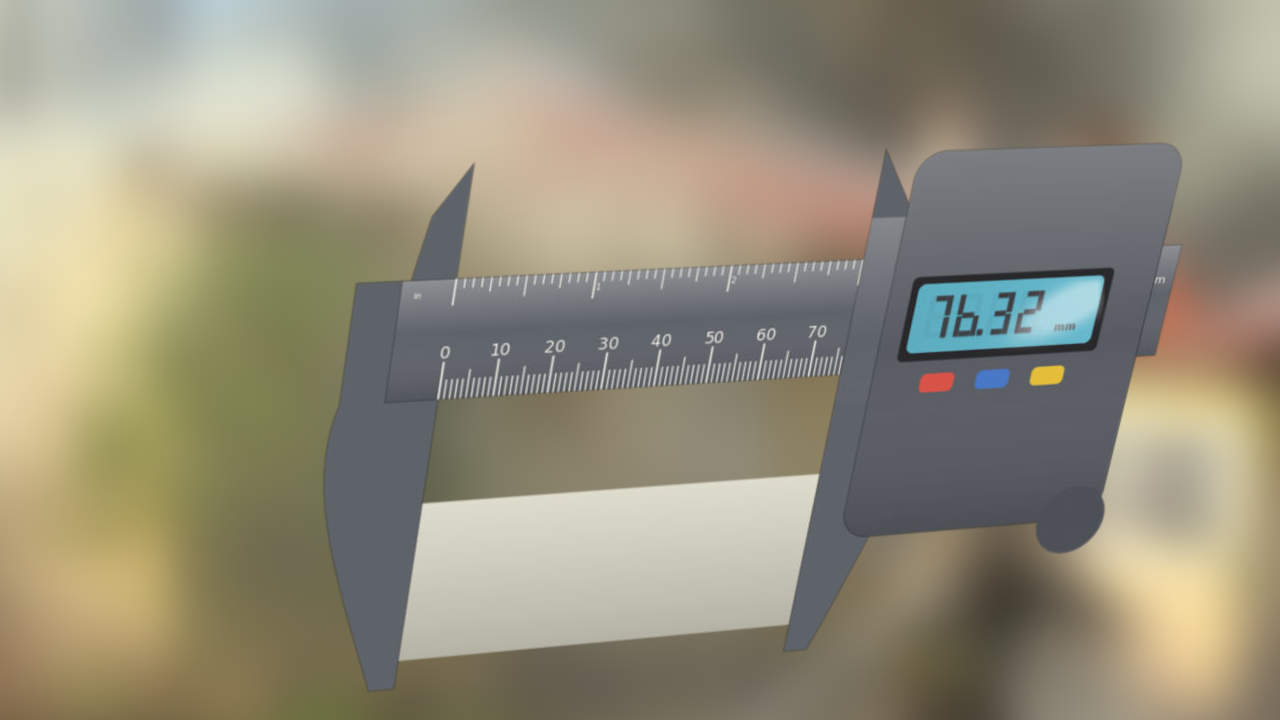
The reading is 76.32mm
